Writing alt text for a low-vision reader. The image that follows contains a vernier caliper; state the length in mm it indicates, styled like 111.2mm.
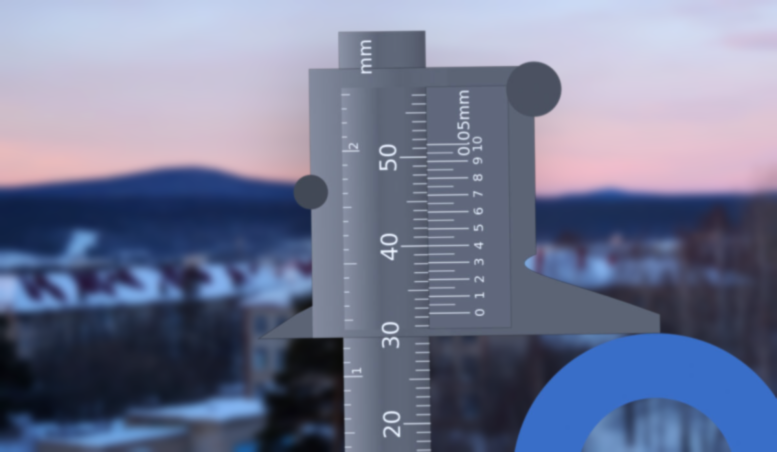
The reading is 32.4mm
